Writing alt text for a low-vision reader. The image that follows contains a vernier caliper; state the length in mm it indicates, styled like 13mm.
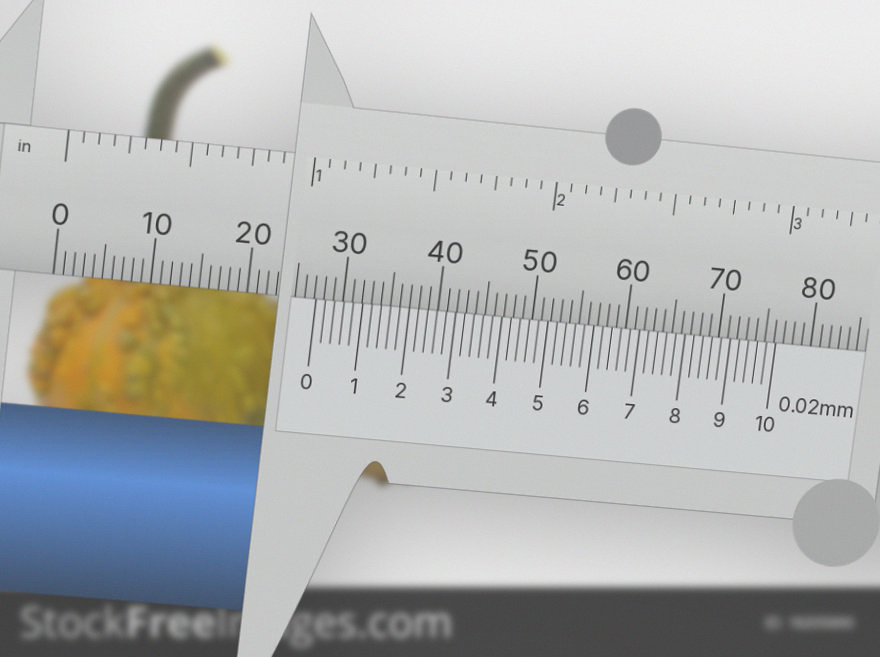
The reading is 27.2mm
